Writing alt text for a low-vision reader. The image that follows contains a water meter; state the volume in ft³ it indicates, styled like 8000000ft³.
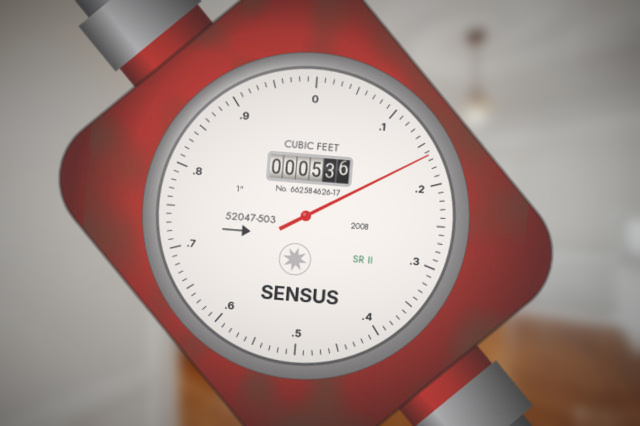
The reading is 536.16ft³
